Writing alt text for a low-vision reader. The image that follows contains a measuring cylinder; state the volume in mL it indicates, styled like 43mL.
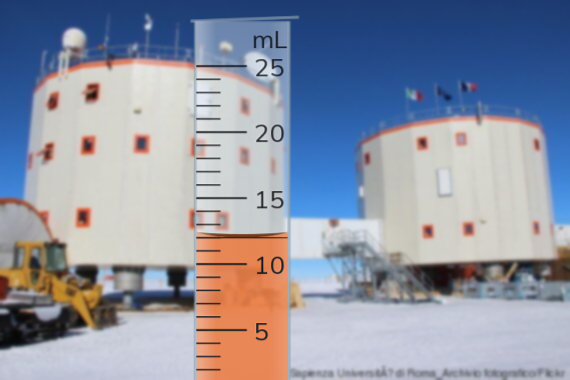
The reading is 12mL
